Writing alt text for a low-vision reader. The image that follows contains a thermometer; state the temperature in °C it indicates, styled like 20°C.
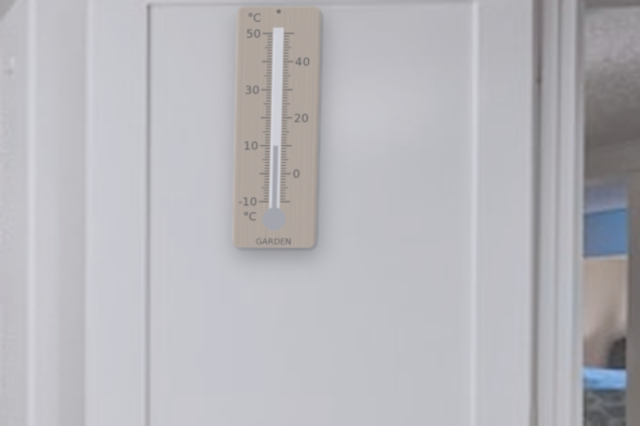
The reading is 10°C
